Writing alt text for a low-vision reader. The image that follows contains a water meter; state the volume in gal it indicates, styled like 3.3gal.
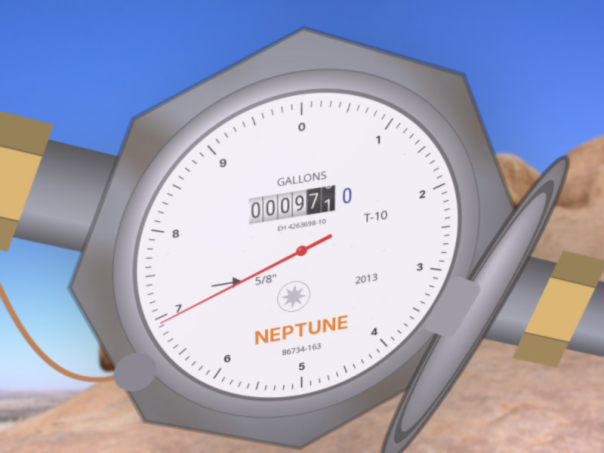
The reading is 9706.9gal
